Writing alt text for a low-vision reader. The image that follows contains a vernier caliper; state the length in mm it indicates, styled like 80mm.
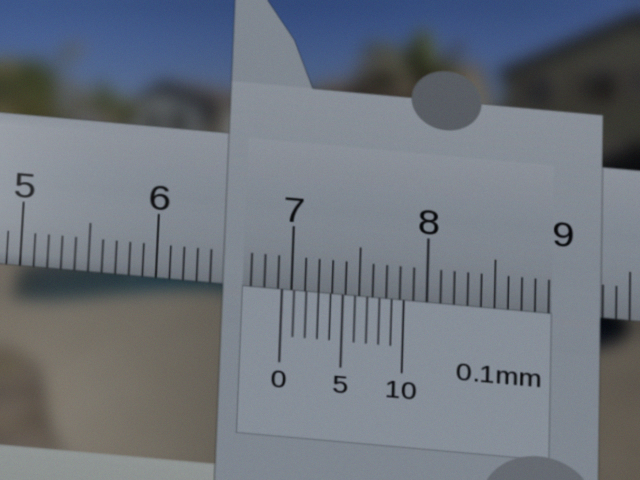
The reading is 69.3mm
